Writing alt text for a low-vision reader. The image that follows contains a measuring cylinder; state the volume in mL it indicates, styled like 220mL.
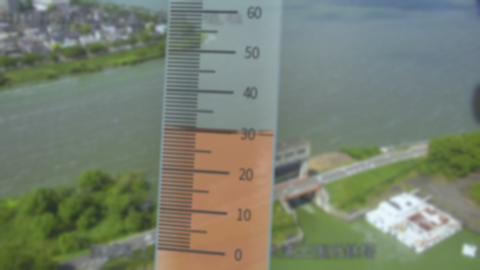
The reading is 30mL
